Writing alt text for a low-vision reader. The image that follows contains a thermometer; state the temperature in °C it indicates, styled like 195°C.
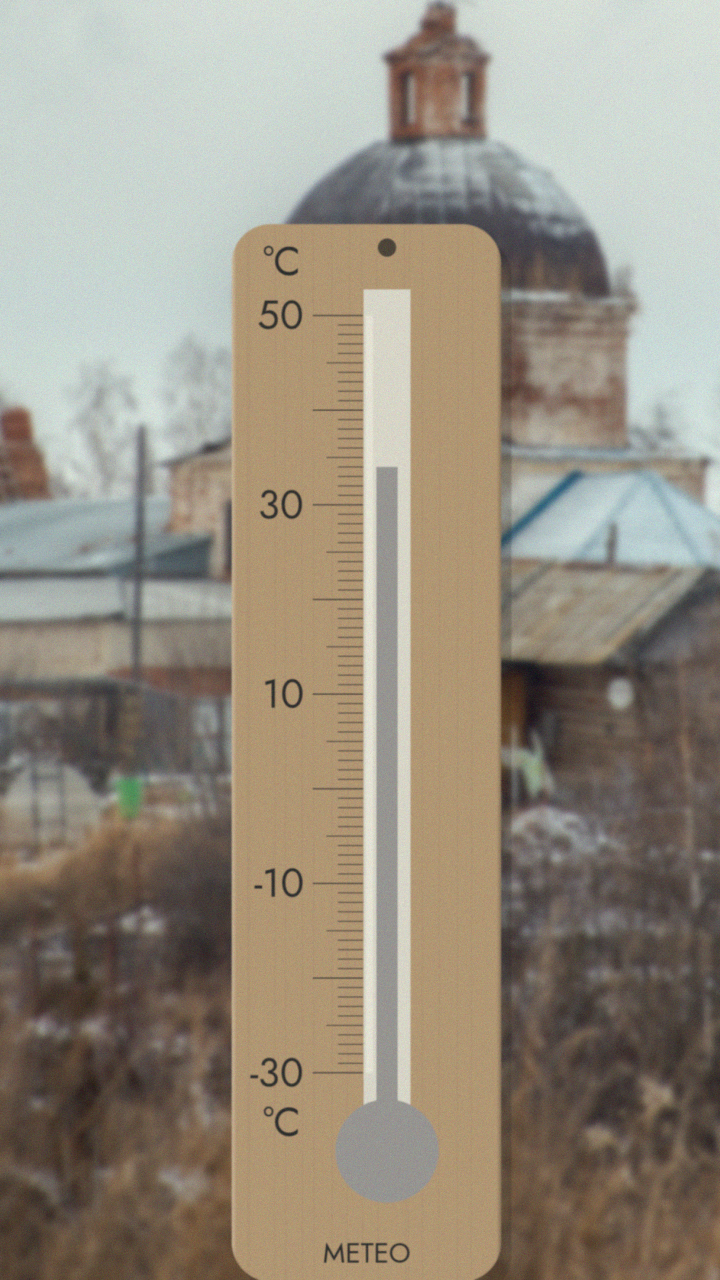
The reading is 34°C
